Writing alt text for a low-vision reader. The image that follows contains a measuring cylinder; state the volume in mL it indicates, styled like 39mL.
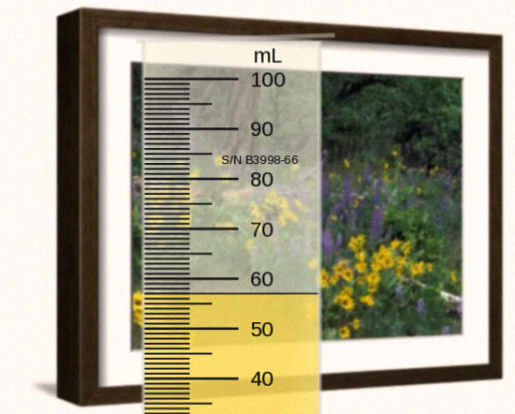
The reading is 57mL
